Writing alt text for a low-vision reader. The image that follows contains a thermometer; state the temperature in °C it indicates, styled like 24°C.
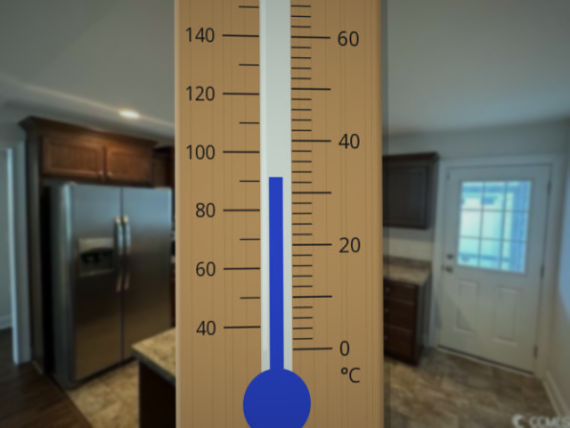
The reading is 33°C
